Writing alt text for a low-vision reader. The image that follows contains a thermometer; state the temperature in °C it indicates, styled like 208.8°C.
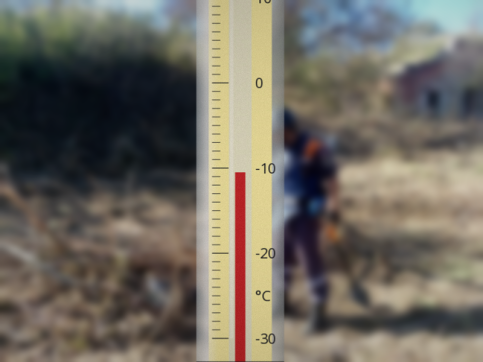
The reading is -10.5°C
